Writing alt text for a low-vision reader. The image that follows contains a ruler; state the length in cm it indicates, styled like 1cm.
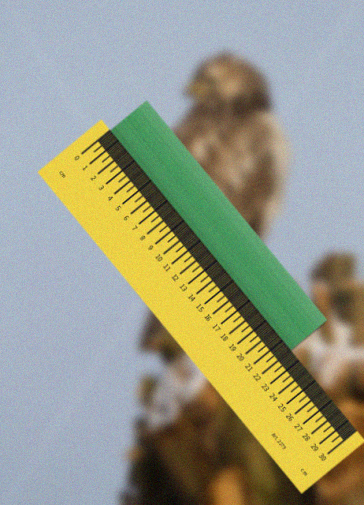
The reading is 22cm
